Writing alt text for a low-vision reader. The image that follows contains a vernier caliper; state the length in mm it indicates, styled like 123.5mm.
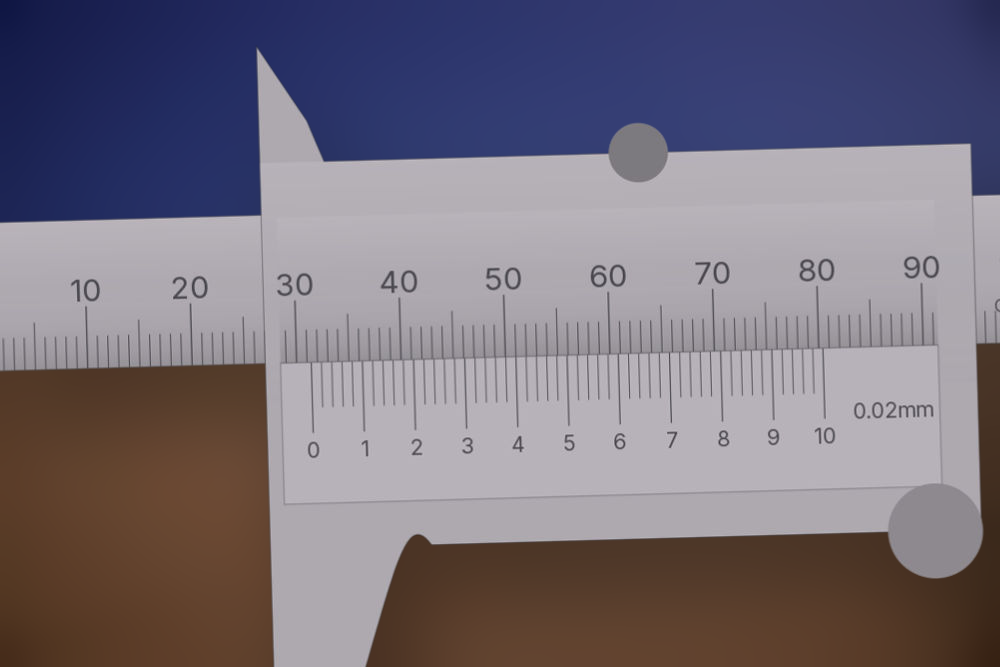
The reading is 31.4mm
